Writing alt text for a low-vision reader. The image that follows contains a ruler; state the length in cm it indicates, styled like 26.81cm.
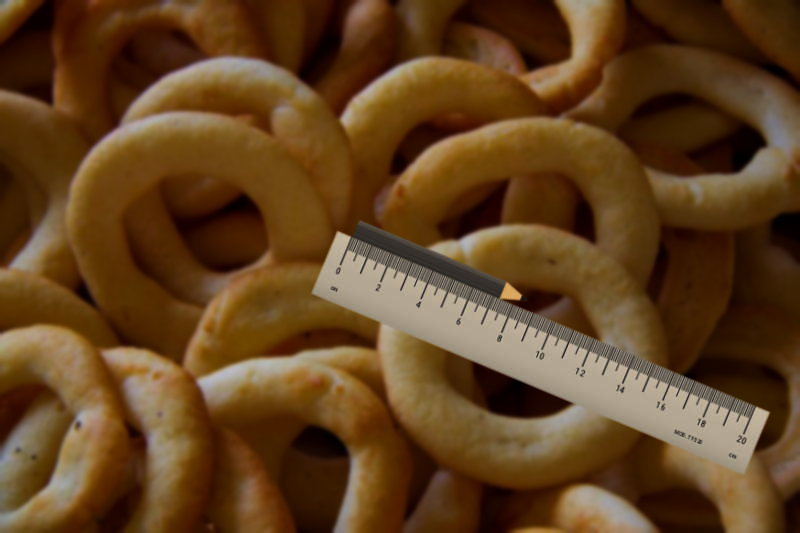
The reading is 8.5cm
